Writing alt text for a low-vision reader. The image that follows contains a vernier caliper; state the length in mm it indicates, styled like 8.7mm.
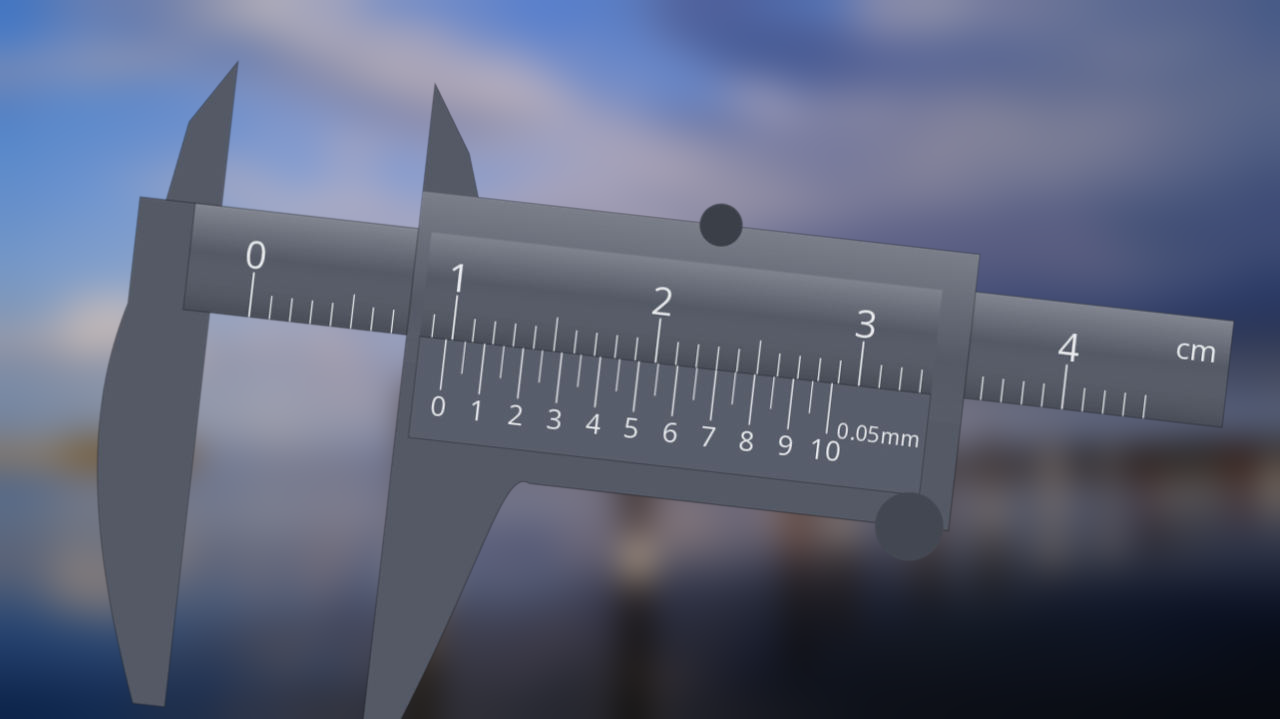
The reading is 9.7mm
